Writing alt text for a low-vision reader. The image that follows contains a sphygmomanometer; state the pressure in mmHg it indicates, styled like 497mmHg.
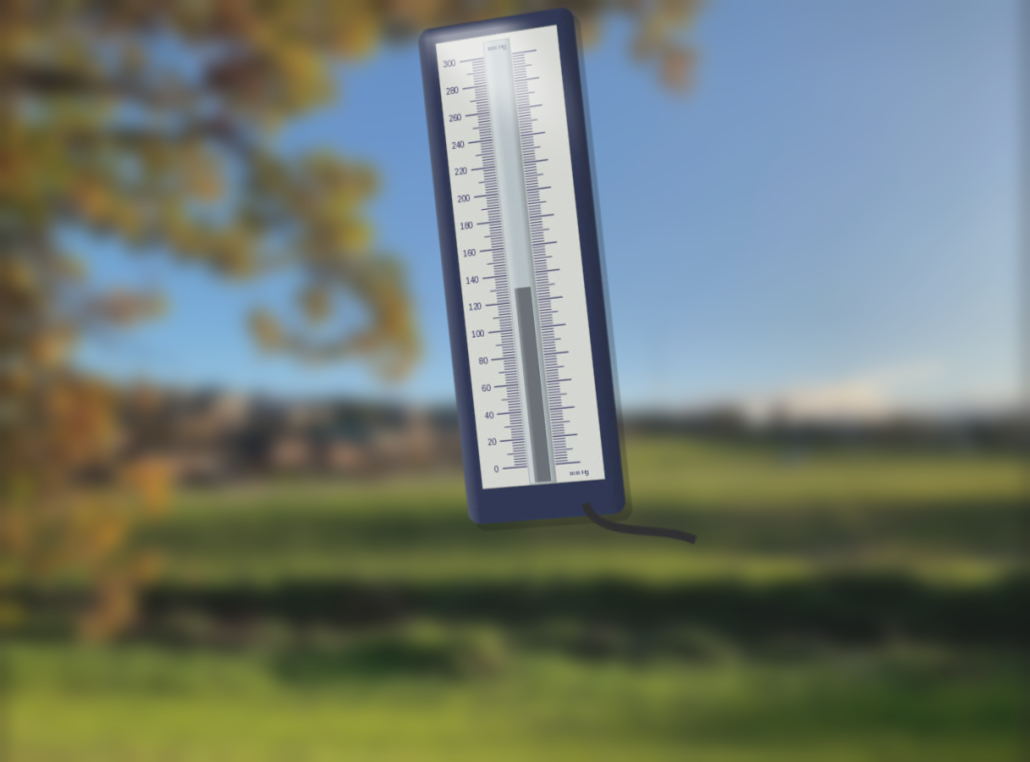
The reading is 130mmHg
